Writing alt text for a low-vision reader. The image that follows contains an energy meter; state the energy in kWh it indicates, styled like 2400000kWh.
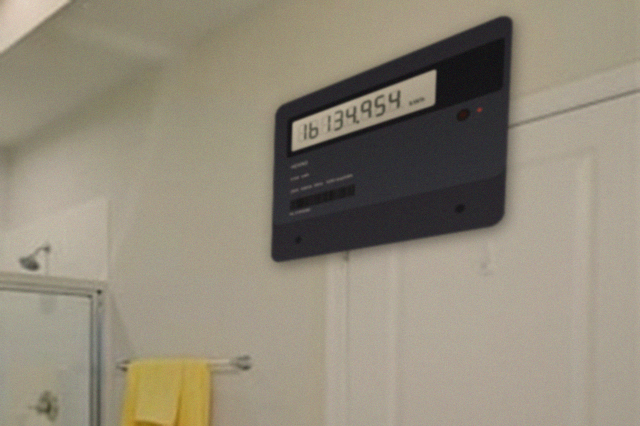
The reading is 16134.954kWh
